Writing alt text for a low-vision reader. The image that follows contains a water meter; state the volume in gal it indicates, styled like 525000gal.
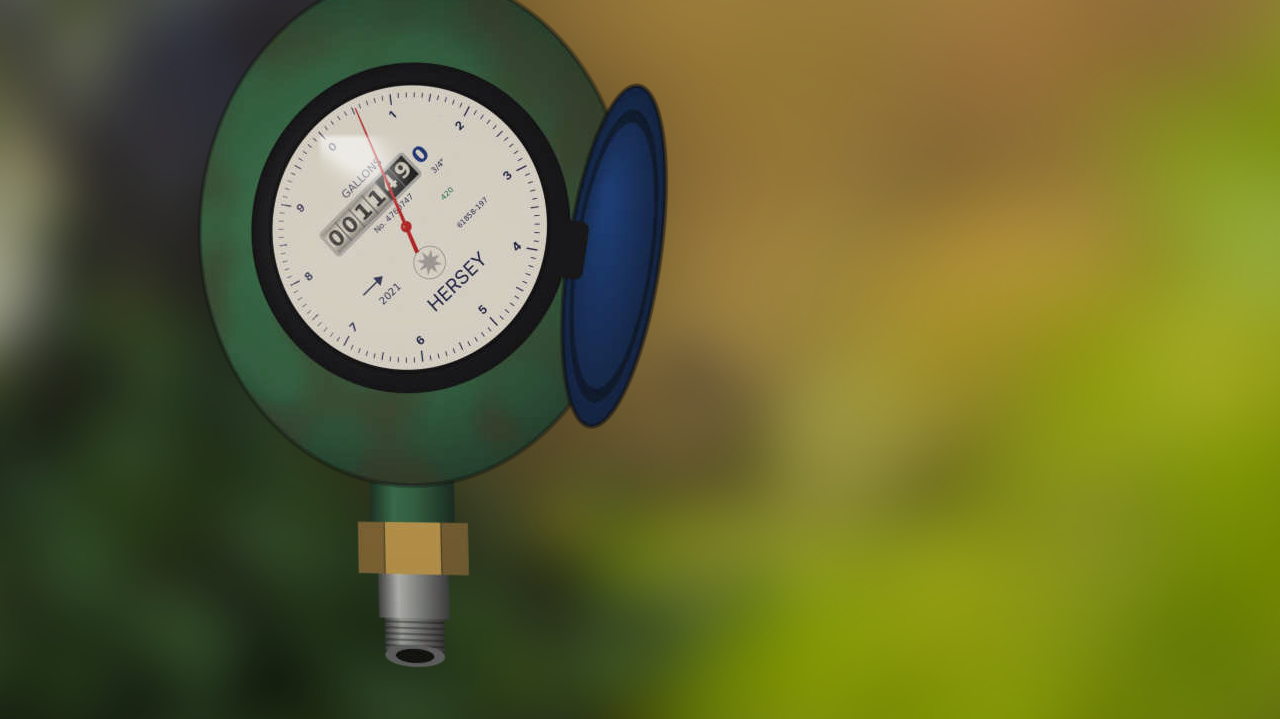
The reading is 11490.5gal
